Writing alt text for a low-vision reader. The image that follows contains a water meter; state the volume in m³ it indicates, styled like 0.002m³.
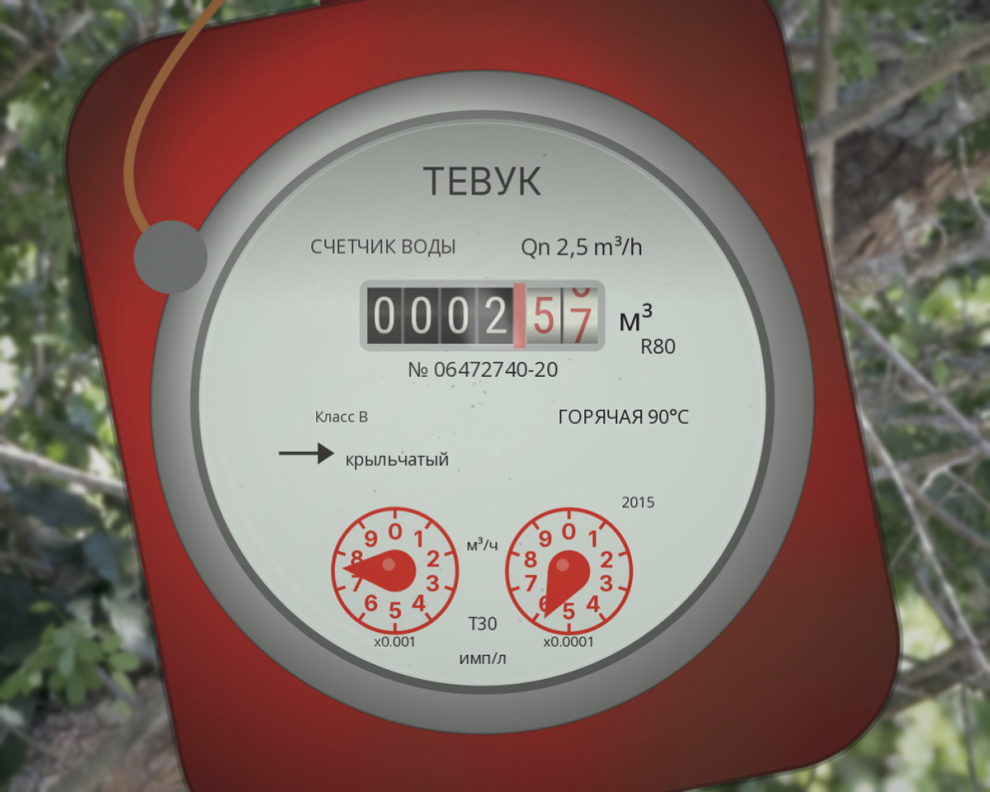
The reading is 2.5675m³
